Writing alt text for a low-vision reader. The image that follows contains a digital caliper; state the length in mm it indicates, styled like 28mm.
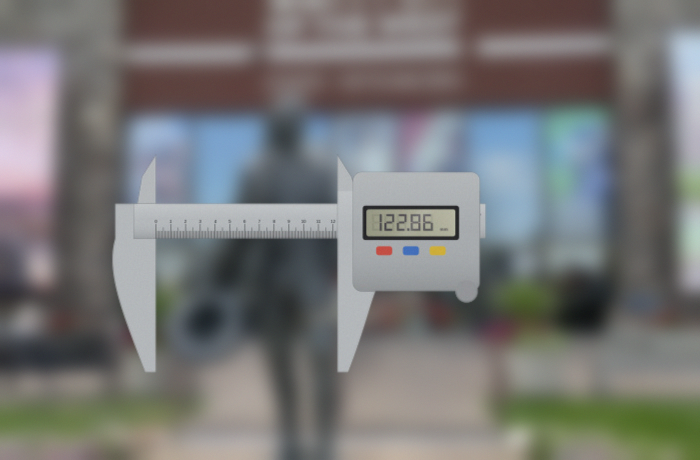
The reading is 122.86mm
